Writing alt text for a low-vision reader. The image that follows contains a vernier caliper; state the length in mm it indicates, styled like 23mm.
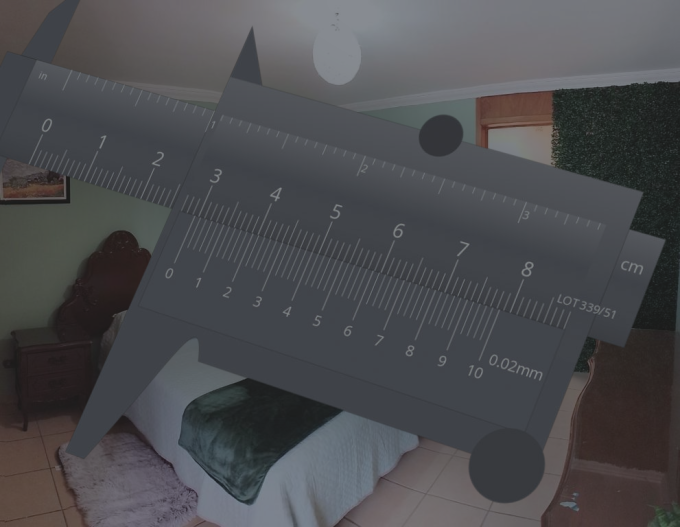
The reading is 29.4mm
